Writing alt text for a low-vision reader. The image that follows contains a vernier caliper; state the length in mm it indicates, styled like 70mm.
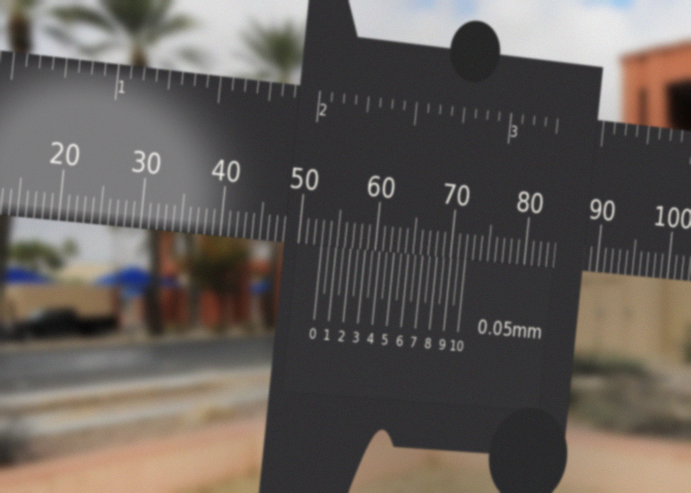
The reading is 53.0mm
